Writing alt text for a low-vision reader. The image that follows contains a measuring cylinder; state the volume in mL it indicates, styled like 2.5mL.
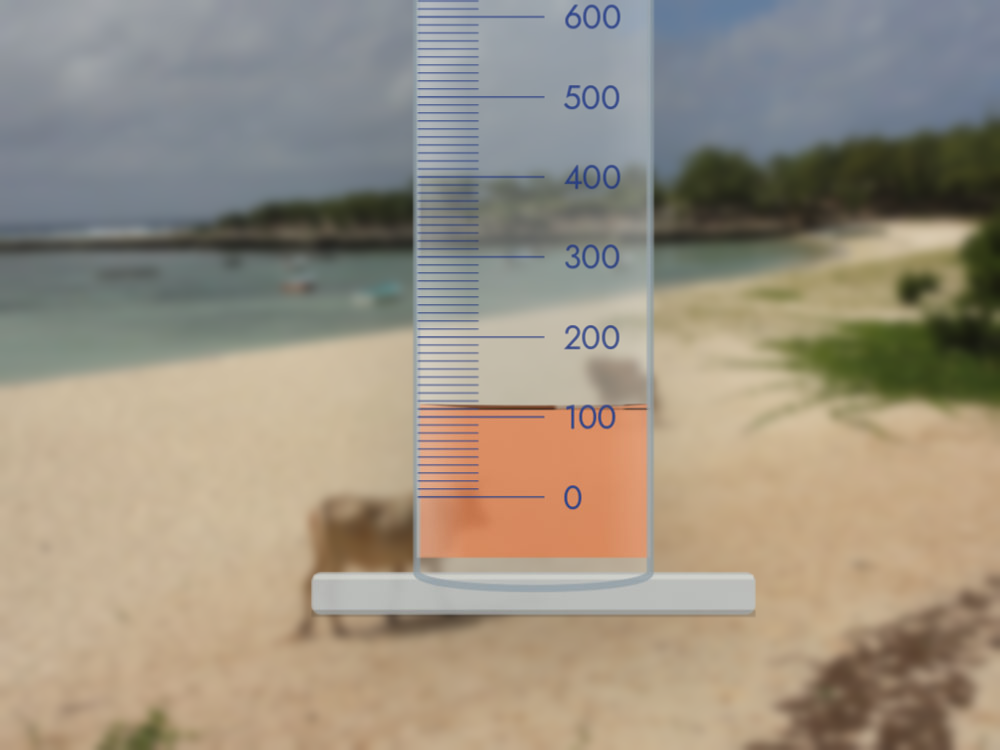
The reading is 110mL
